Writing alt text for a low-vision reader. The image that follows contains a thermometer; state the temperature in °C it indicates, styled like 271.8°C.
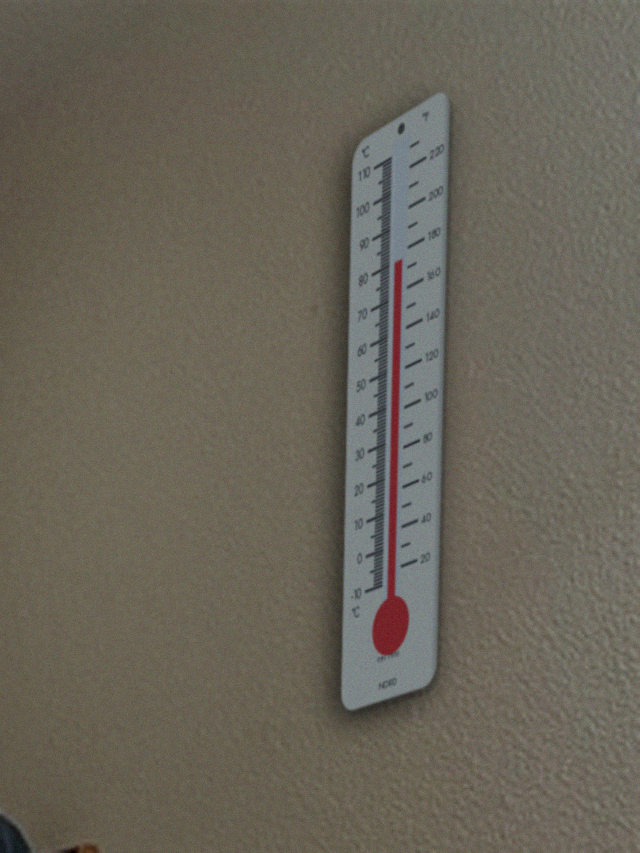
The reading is 80°C
